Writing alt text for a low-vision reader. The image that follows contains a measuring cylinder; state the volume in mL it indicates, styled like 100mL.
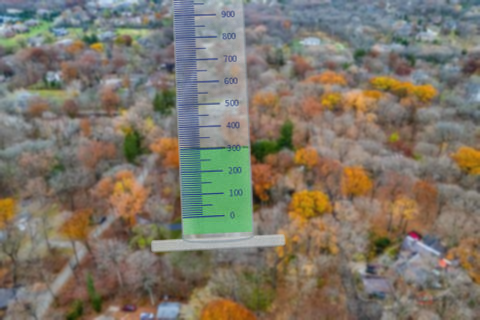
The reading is 300mL
